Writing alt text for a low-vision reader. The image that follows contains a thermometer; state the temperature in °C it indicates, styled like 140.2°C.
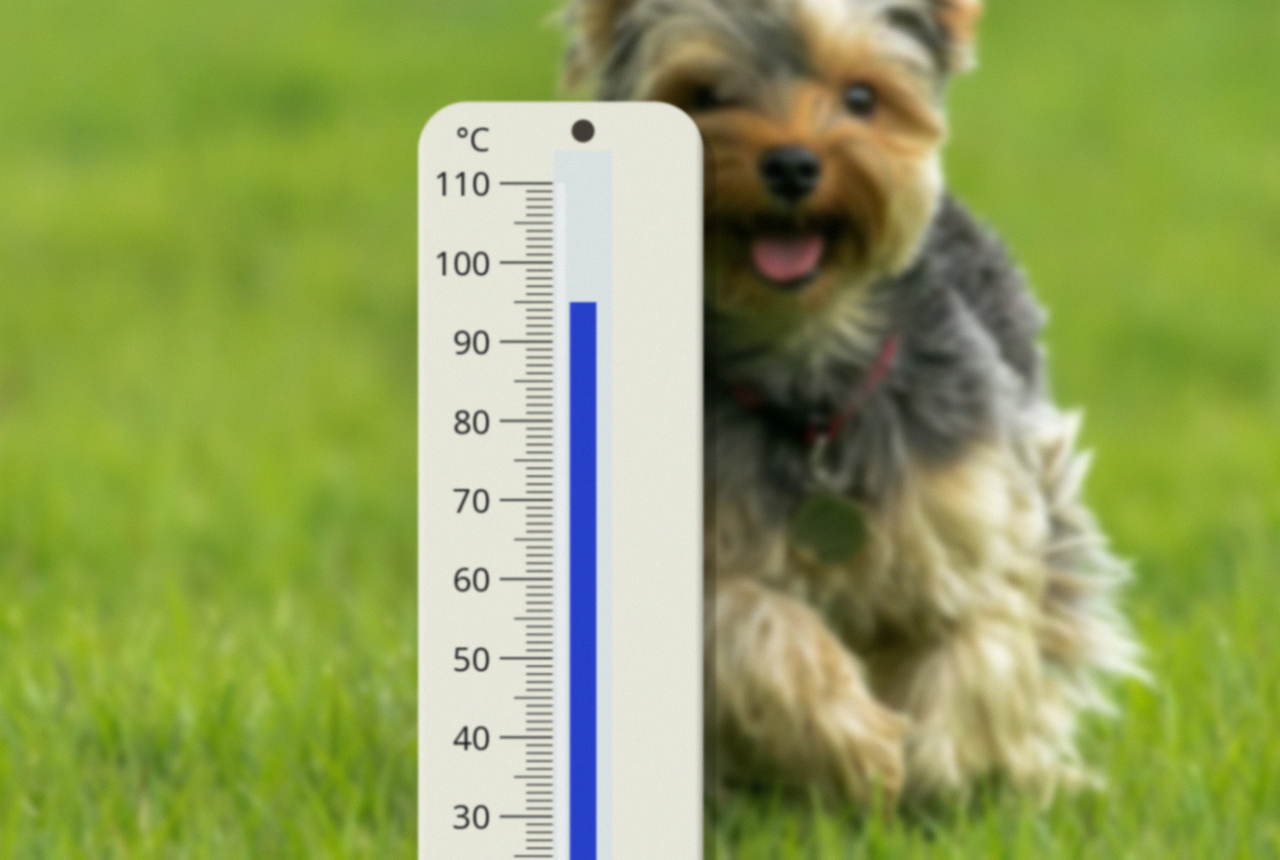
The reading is 95°C
